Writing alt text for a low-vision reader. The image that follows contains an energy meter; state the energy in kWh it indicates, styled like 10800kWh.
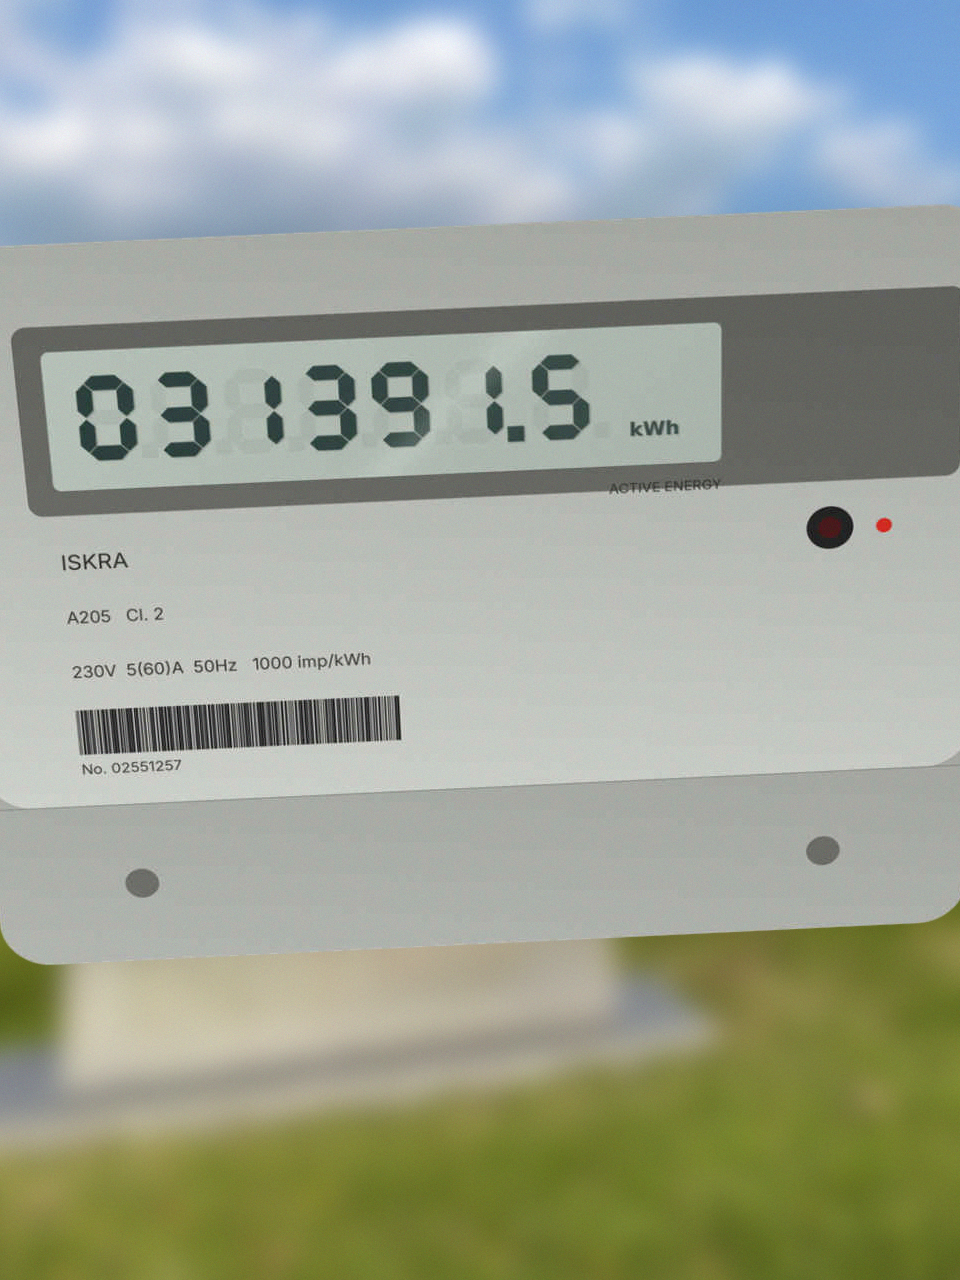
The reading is 31391.5kWh
